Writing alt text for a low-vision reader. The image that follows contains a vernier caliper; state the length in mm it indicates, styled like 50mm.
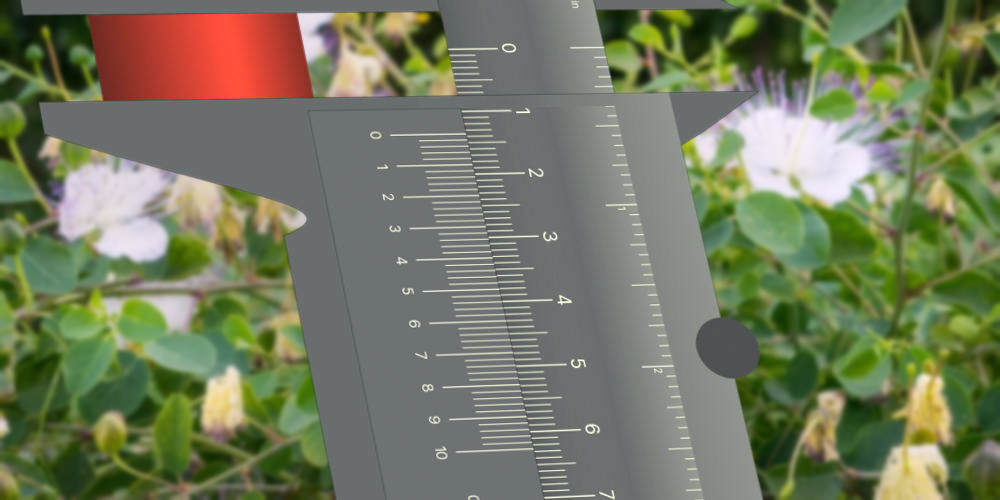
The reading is 13.6mm
